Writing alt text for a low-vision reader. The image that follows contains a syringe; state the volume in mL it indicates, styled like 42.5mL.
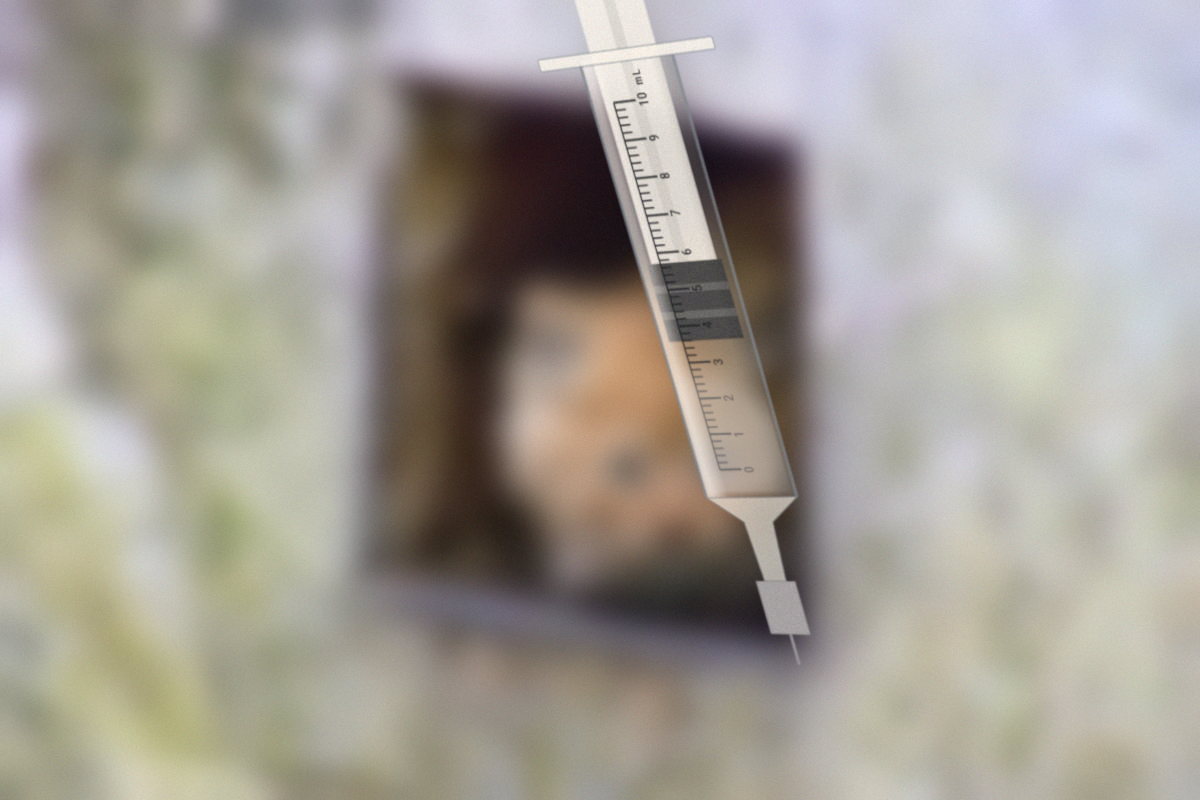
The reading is 3.6mL
